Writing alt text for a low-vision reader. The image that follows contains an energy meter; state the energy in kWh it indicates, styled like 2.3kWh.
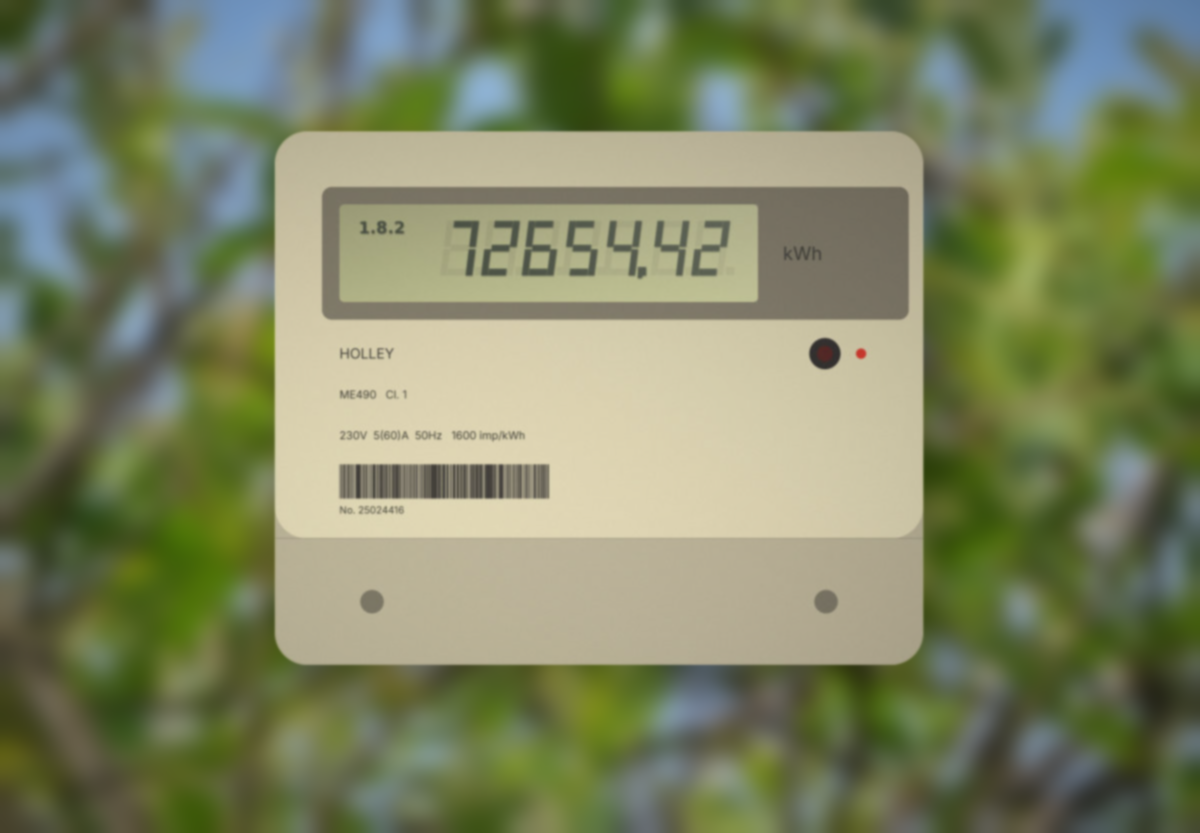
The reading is 72654.42kWh
